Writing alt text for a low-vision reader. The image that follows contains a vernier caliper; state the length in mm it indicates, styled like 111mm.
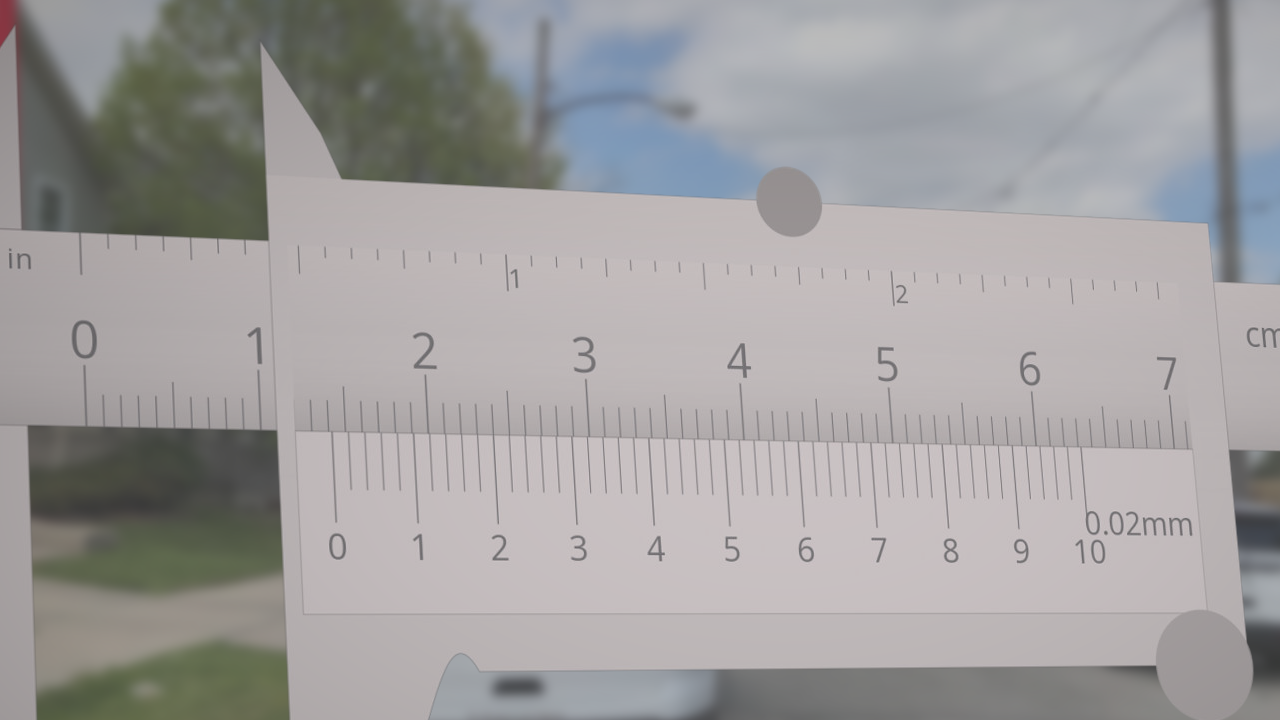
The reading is 14.2mm
